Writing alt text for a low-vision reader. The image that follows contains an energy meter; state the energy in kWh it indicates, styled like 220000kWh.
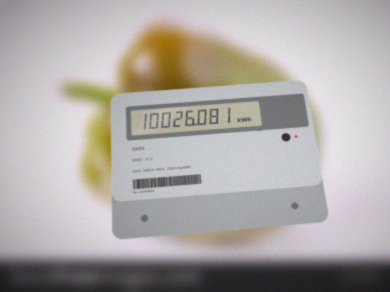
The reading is 10026.081kWh
